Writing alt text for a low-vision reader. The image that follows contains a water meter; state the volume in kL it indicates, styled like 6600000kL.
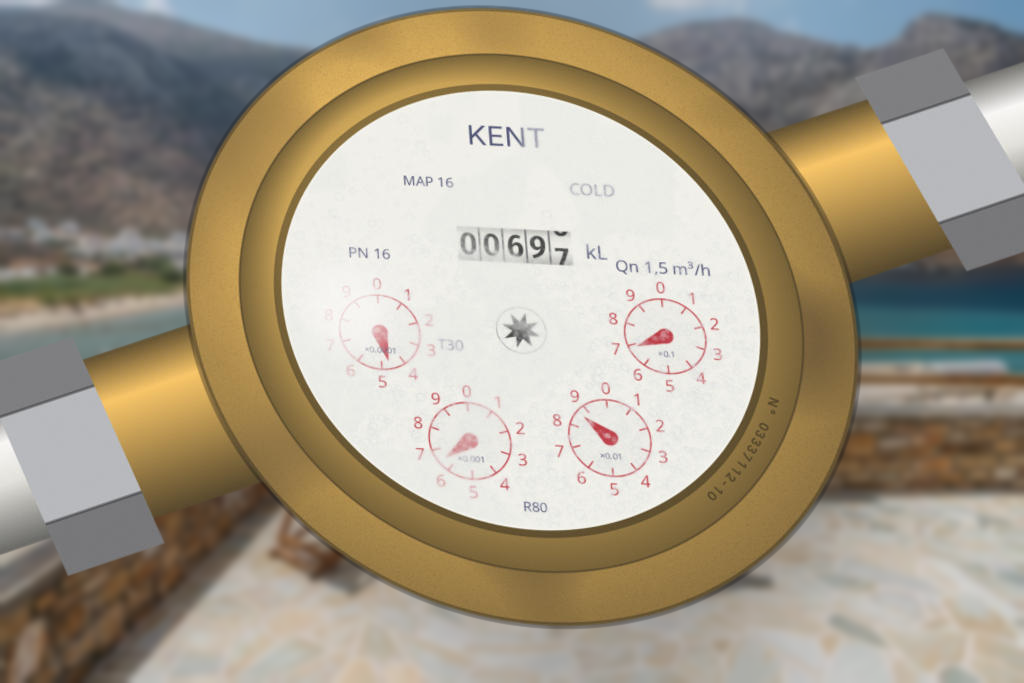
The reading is 696.6864kL
